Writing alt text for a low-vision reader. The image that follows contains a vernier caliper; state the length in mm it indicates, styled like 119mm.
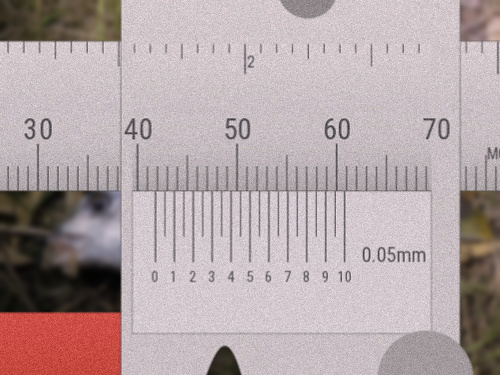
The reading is 41.8mm
